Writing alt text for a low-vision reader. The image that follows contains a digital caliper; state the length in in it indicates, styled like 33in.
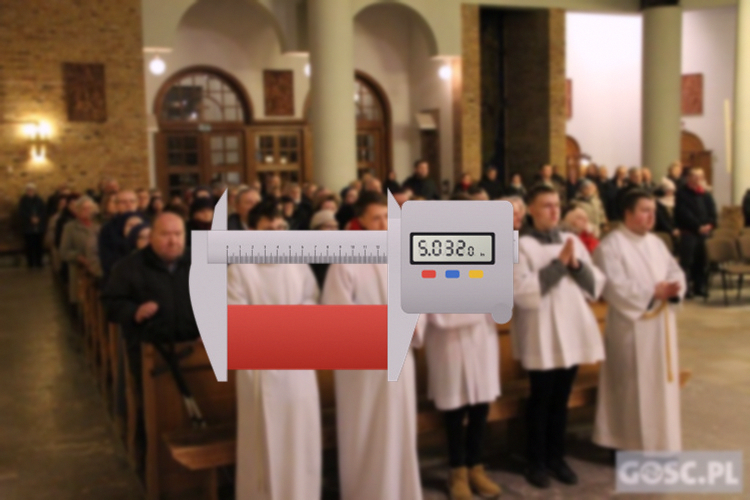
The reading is 5.0320in
